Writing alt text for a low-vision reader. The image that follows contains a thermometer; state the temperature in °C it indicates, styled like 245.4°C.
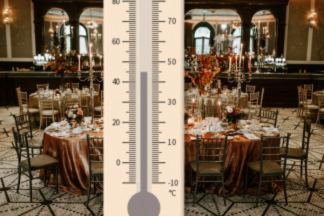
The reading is 45°C
